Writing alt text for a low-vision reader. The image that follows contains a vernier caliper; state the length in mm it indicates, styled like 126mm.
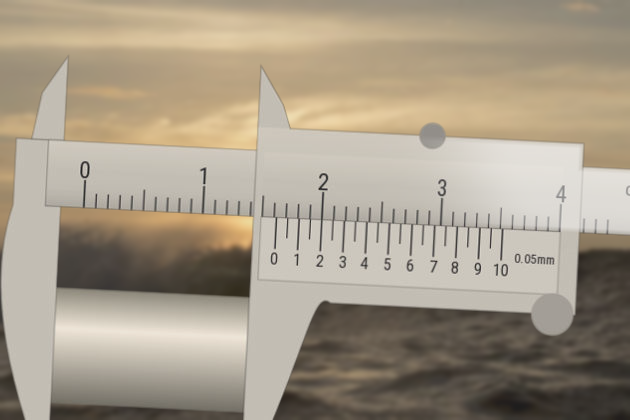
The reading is 16.2mm
